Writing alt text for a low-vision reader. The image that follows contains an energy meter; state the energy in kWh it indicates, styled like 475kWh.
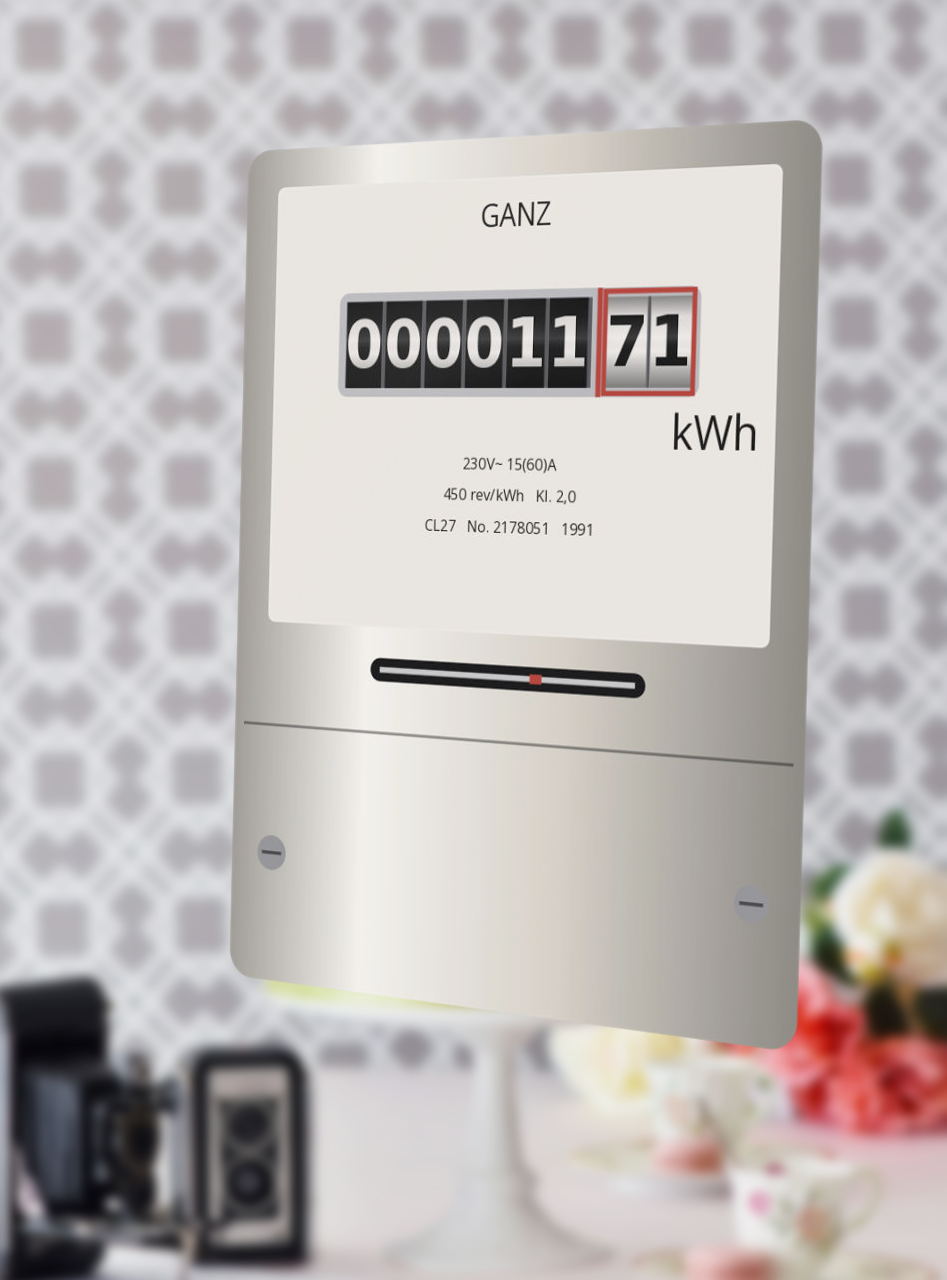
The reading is 11.71kWh
